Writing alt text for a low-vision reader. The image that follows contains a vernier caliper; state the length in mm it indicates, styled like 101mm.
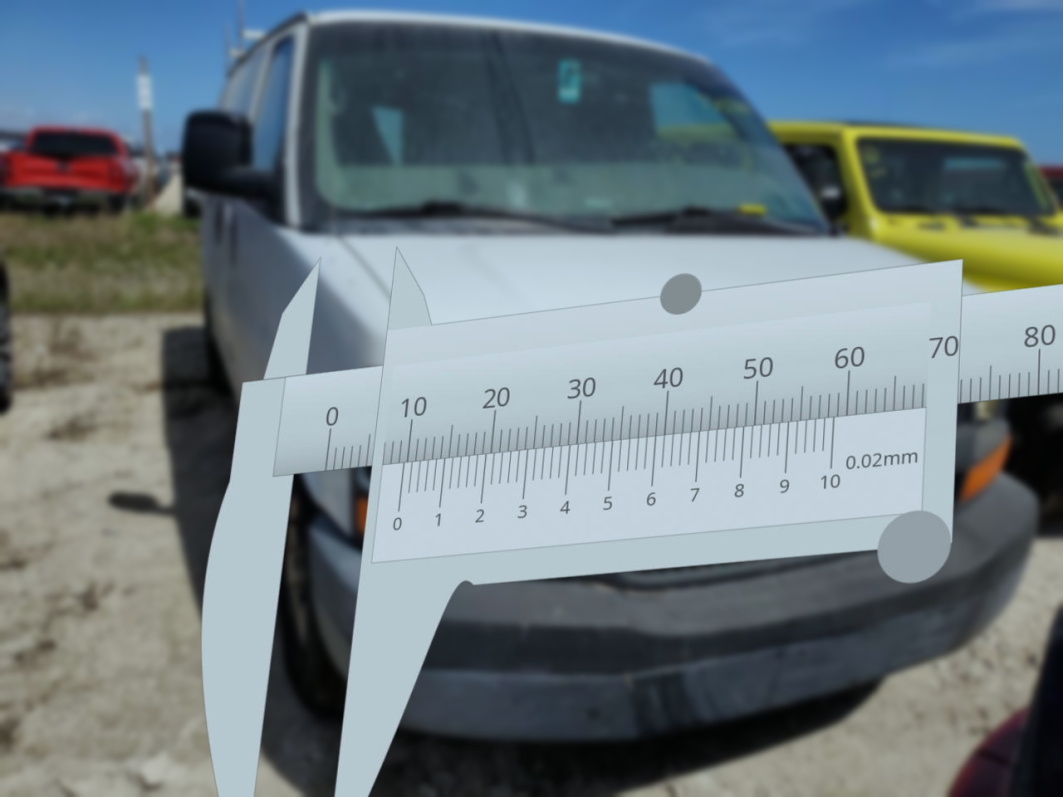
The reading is 9.6mm
